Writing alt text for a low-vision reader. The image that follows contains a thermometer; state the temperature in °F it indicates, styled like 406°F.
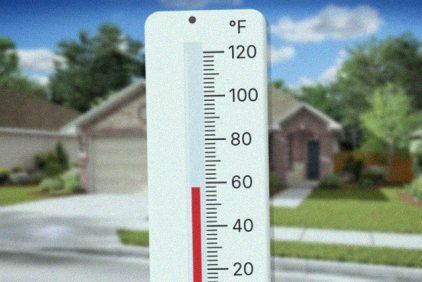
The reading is 58°F
